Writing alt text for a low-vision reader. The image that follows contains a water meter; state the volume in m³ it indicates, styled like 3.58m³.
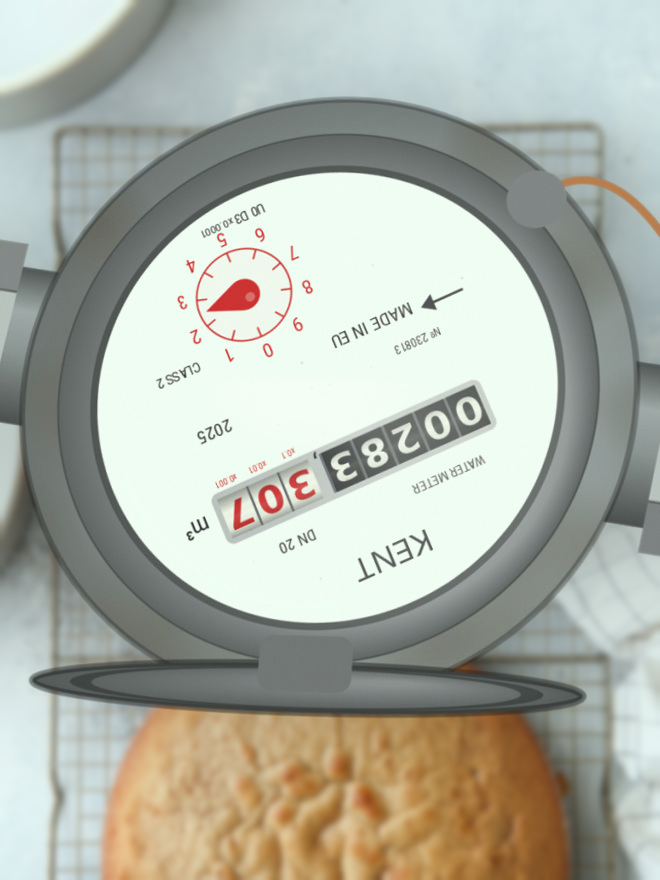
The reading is 283.3072m³
